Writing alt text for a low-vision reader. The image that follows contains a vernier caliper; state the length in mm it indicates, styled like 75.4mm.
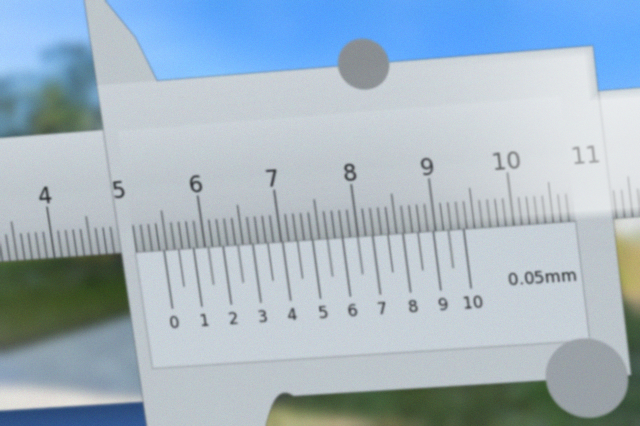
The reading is 54.6mm
